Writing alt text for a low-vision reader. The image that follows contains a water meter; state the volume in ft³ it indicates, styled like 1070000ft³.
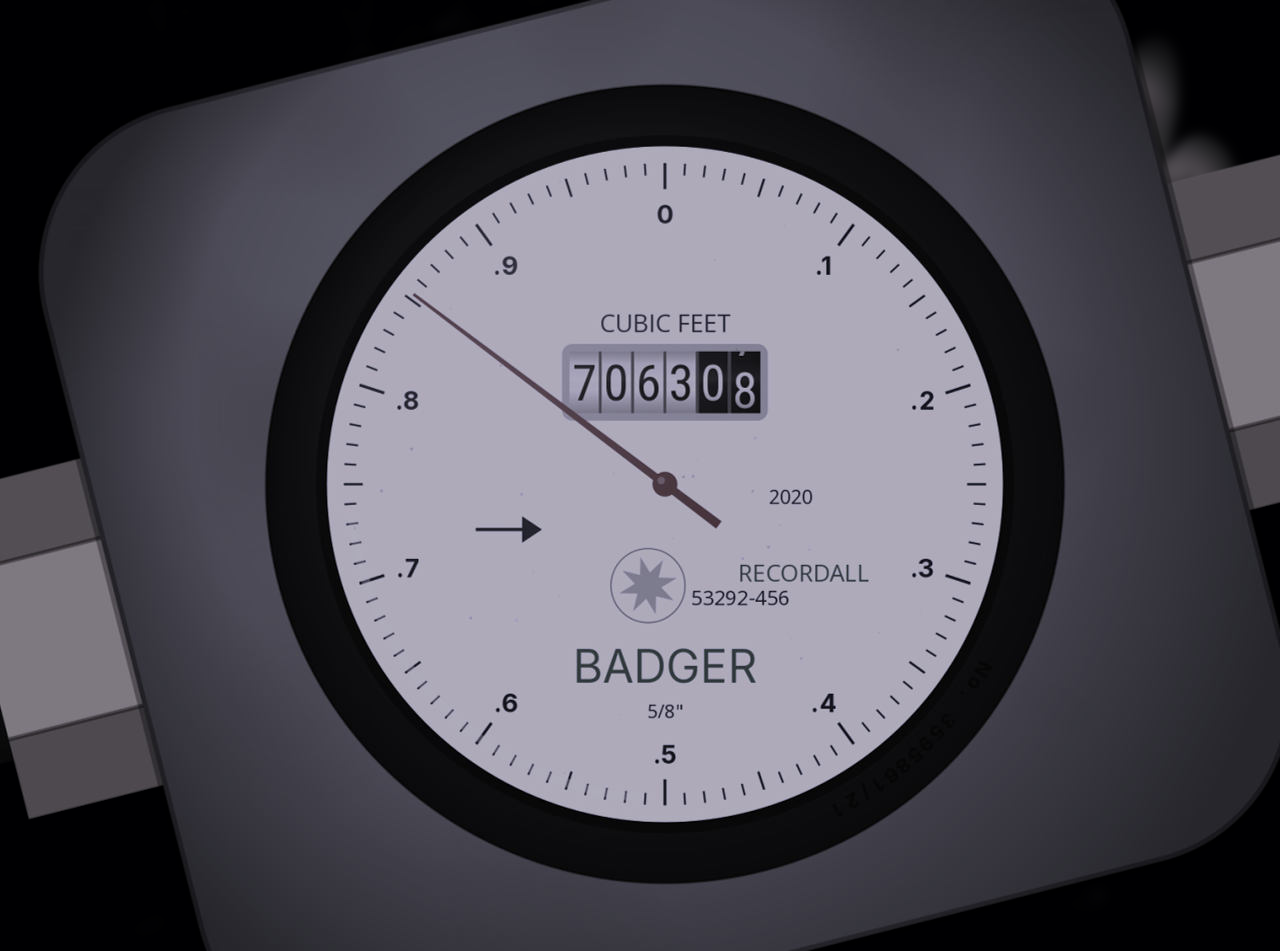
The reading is 706307.85ft³
